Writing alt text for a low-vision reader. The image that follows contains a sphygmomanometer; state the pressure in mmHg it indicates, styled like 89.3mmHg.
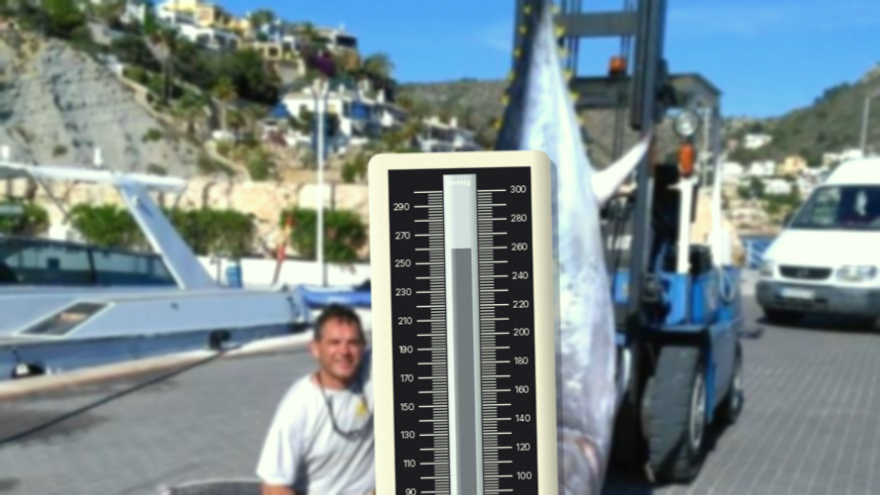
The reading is 260mmHg
